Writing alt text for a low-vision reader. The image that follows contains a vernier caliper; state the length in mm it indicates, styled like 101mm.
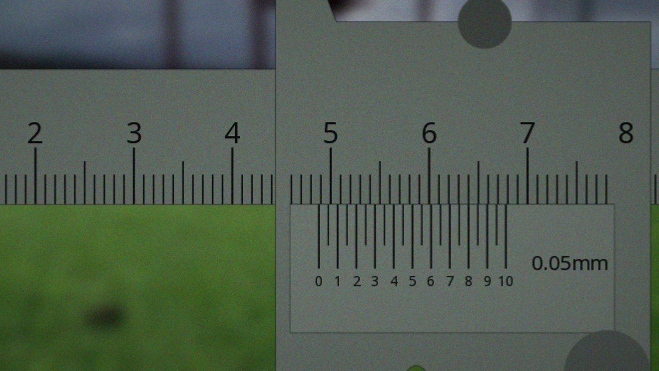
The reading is 48.8mm
